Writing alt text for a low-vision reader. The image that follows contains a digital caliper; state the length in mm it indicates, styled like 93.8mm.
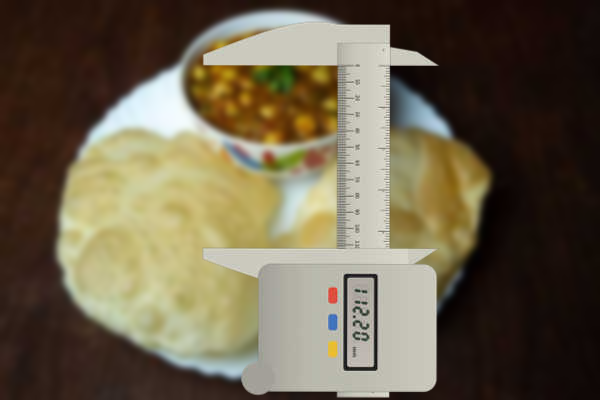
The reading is 112.20mm
